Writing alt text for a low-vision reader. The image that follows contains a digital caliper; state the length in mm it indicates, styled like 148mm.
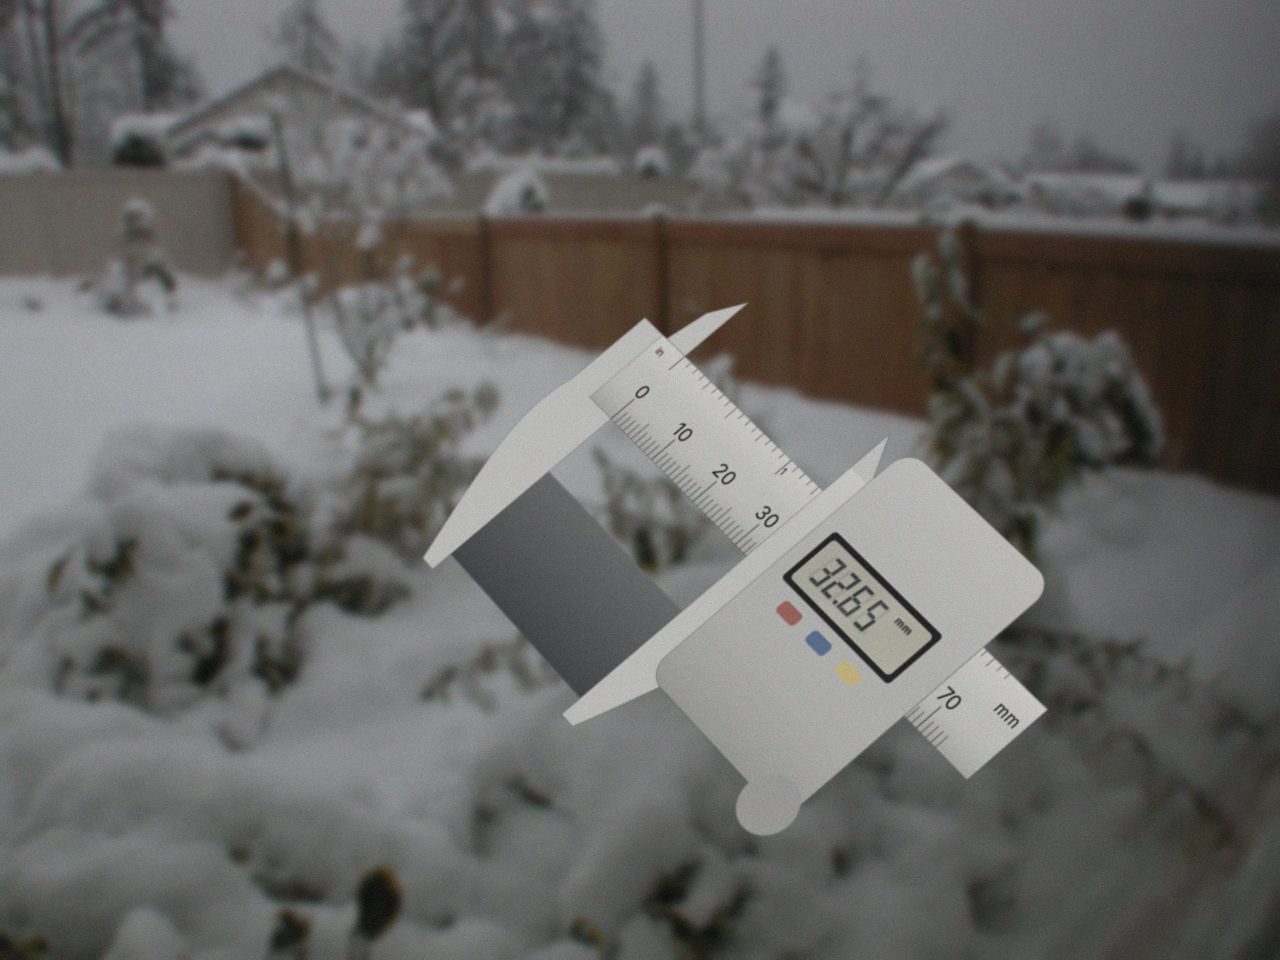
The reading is 32.65mm
